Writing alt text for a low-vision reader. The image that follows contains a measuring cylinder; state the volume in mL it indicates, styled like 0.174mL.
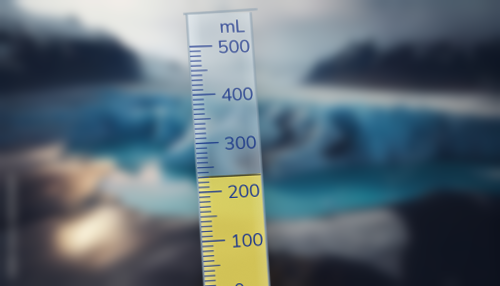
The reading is 230mL
